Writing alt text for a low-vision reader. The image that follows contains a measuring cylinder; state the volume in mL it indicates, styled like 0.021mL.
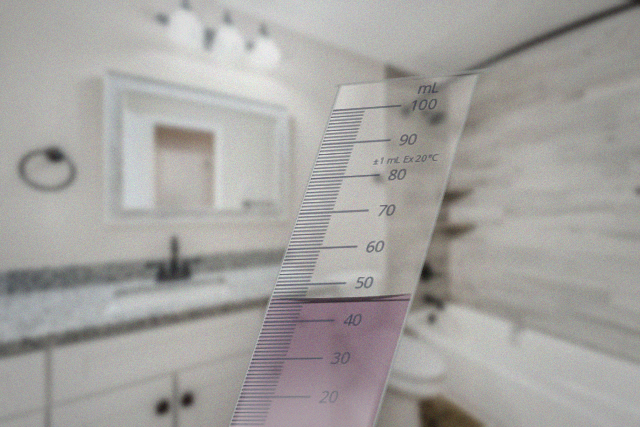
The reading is 45mL
